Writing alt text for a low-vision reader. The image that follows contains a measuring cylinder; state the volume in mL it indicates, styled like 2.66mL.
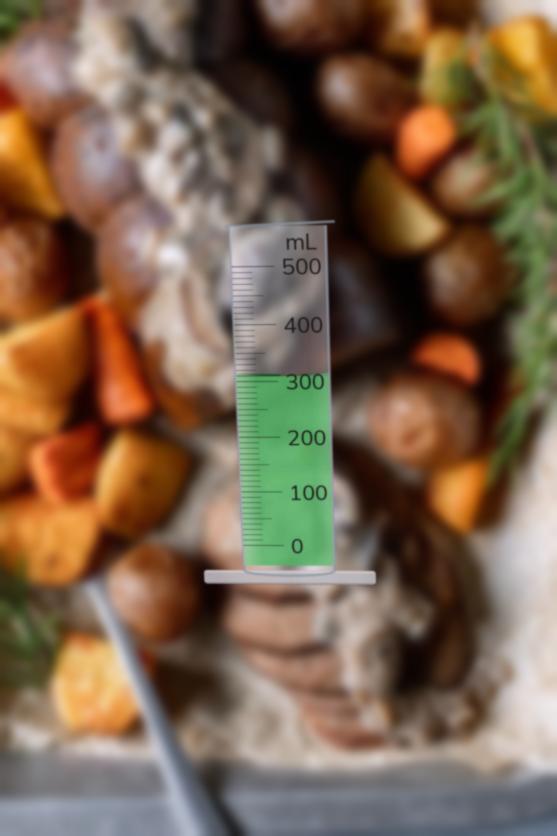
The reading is 310mL
